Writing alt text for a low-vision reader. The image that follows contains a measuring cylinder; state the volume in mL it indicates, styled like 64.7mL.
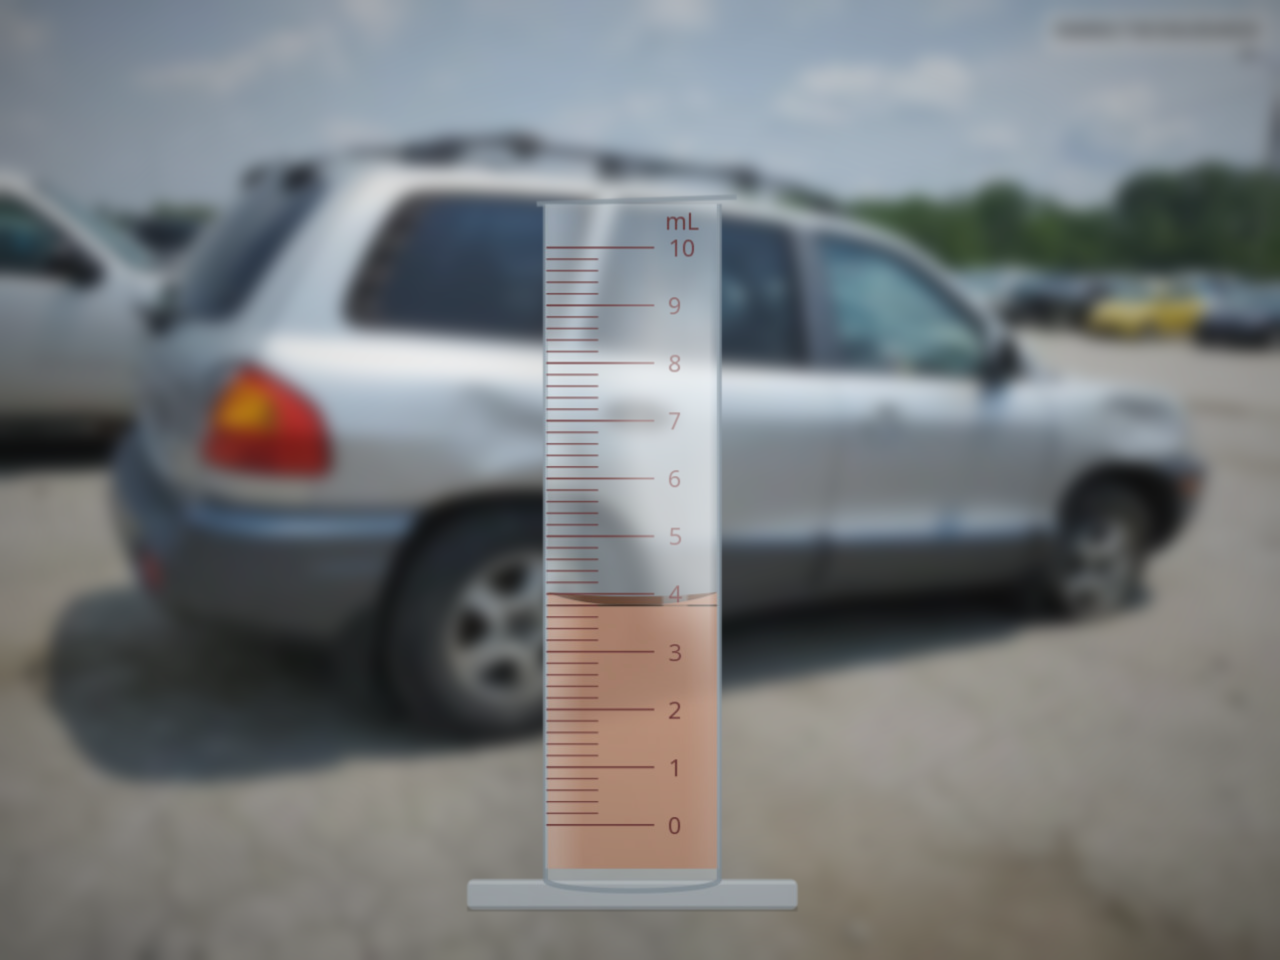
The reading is 3.8mL
